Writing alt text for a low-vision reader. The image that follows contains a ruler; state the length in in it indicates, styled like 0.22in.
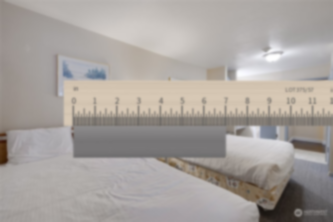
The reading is 7in
